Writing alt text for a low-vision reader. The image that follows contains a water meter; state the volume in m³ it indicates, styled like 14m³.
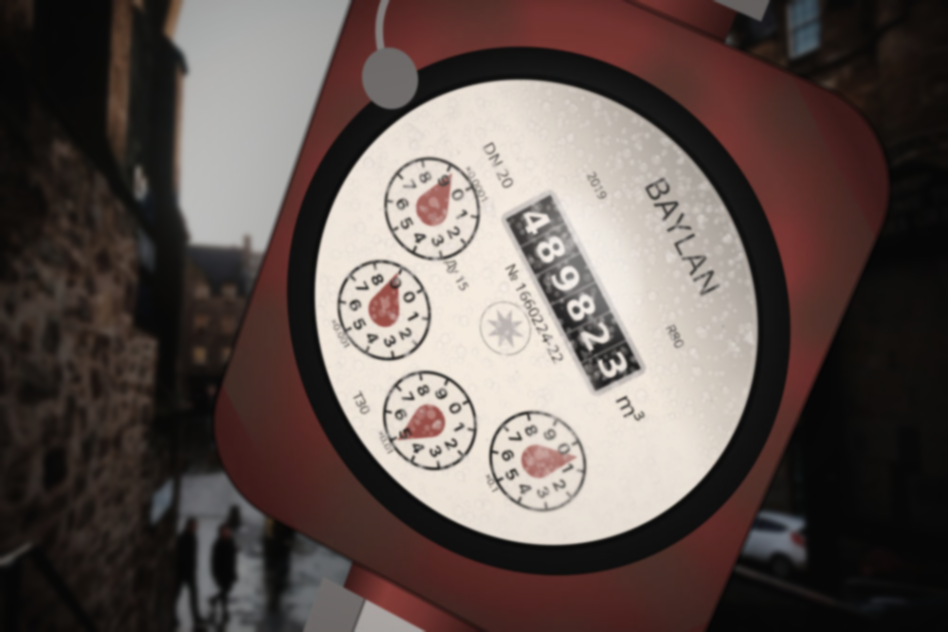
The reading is 489823.0489m³
